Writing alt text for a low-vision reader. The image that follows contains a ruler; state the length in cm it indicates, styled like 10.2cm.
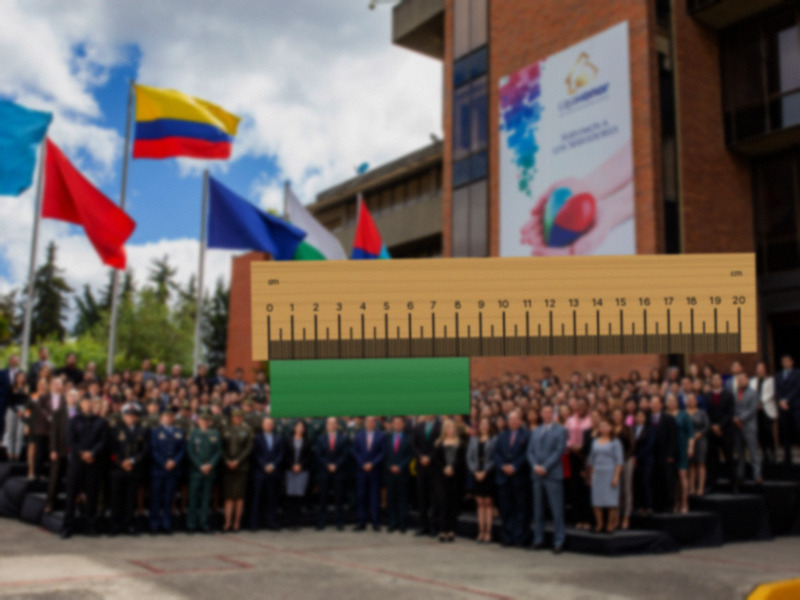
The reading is 8.5cm
